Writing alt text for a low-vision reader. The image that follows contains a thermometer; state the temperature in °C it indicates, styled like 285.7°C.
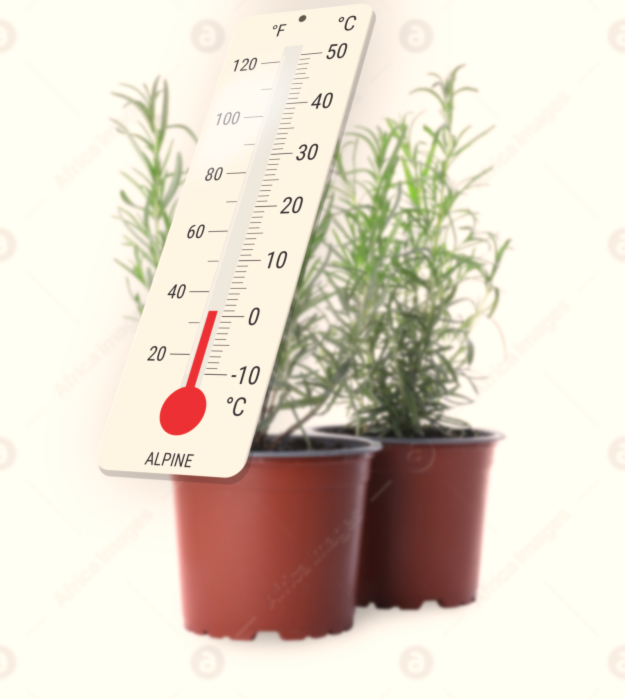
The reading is 1°C
